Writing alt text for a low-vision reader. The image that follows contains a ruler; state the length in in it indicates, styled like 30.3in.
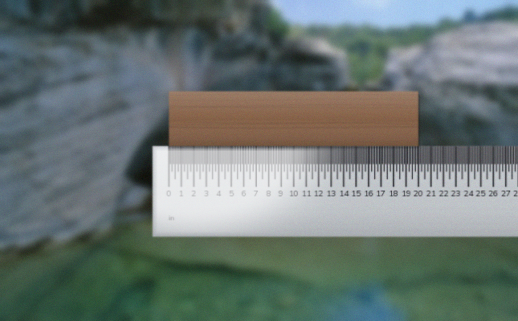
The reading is 20in
